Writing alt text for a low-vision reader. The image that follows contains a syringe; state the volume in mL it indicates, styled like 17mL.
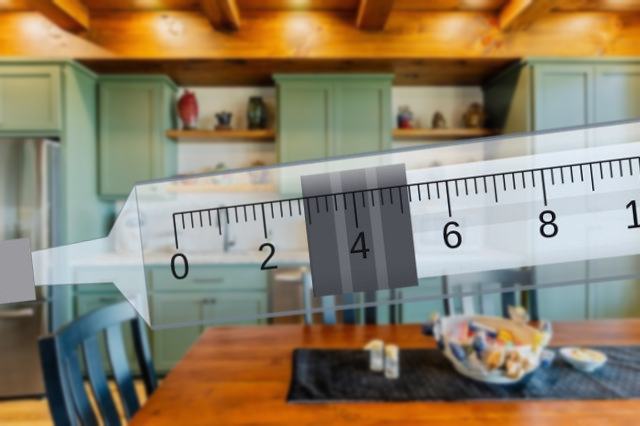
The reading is 2.9mL
